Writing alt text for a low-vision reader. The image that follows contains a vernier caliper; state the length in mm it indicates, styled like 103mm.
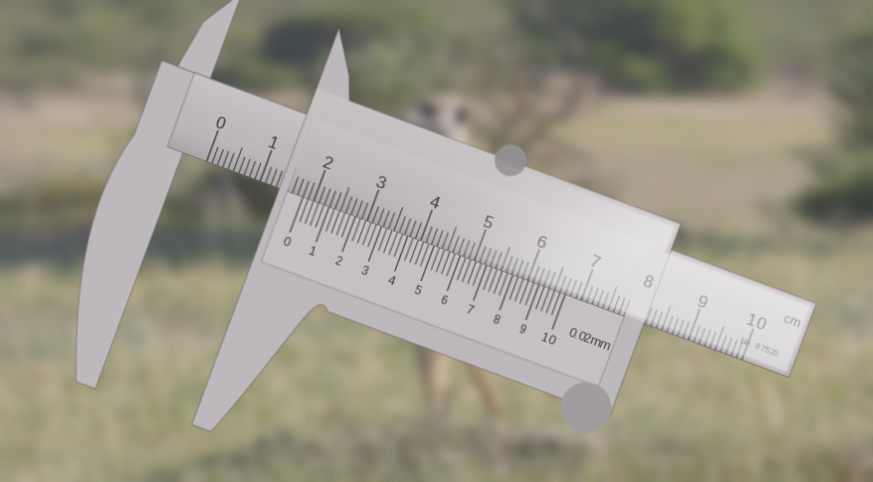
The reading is 18.0mm
